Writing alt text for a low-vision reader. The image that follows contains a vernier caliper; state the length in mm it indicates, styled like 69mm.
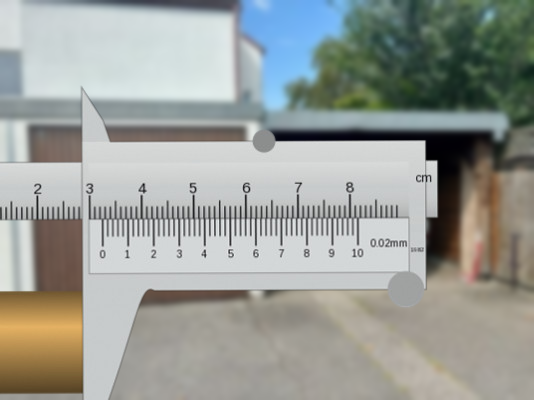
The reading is 32.5mm
